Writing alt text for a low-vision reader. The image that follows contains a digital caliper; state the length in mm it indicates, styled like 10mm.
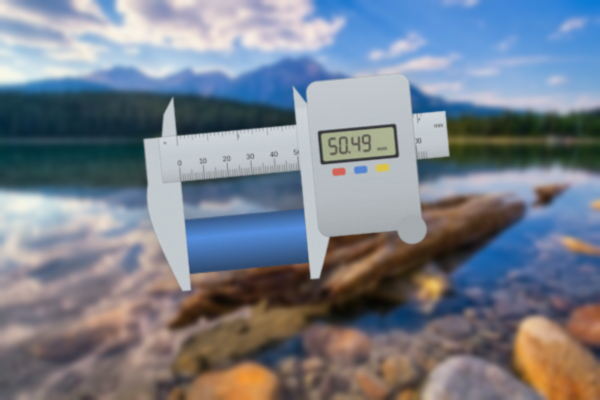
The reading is 50.49mm
